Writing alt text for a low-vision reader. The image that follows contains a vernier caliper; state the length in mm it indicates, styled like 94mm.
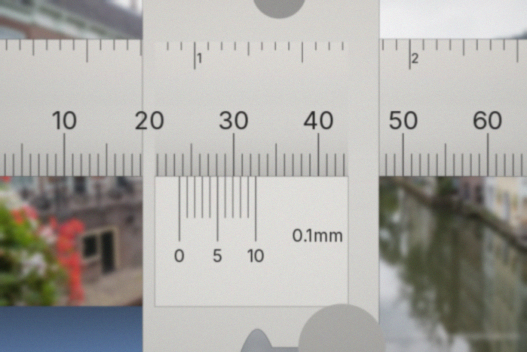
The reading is 23.6mm
